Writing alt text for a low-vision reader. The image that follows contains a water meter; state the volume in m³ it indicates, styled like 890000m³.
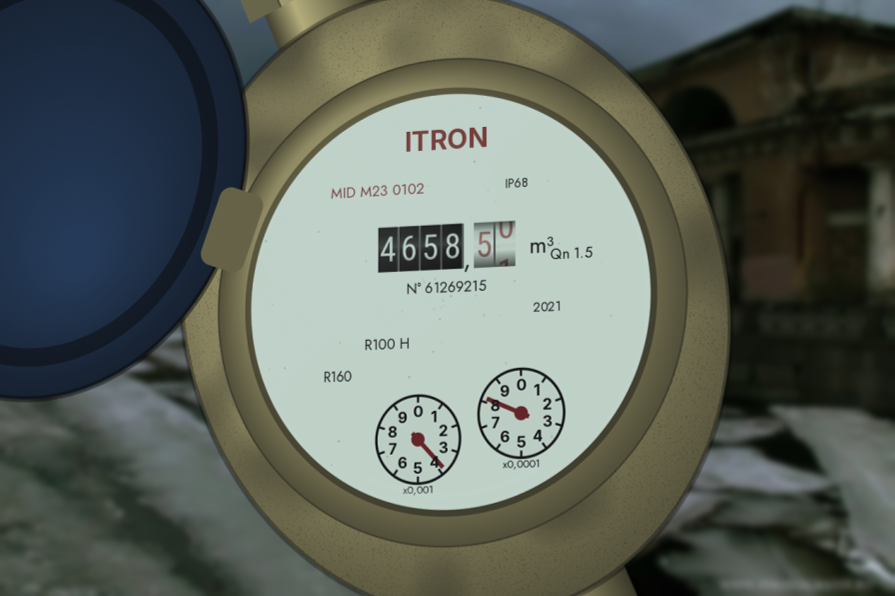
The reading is 4658.5038m³
